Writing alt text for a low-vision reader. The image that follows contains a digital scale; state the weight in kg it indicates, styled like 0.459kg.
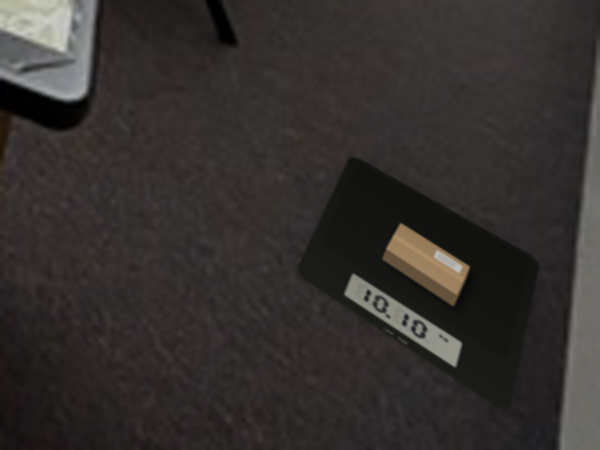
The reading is 10.10kg
